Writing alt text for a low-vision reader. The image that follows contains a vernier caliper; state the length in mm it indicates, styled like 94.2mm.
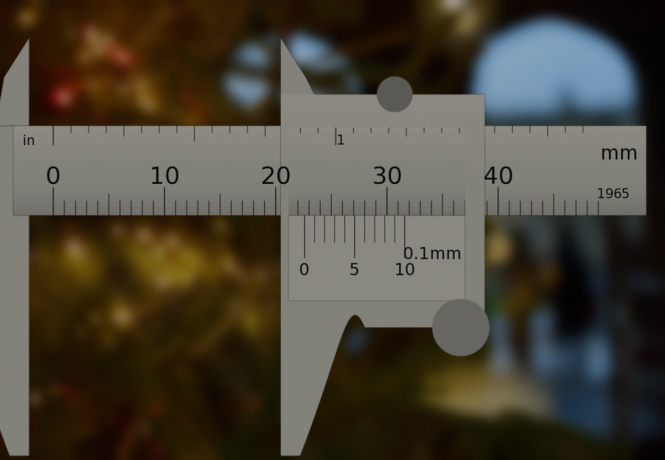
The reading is 22.6mm
